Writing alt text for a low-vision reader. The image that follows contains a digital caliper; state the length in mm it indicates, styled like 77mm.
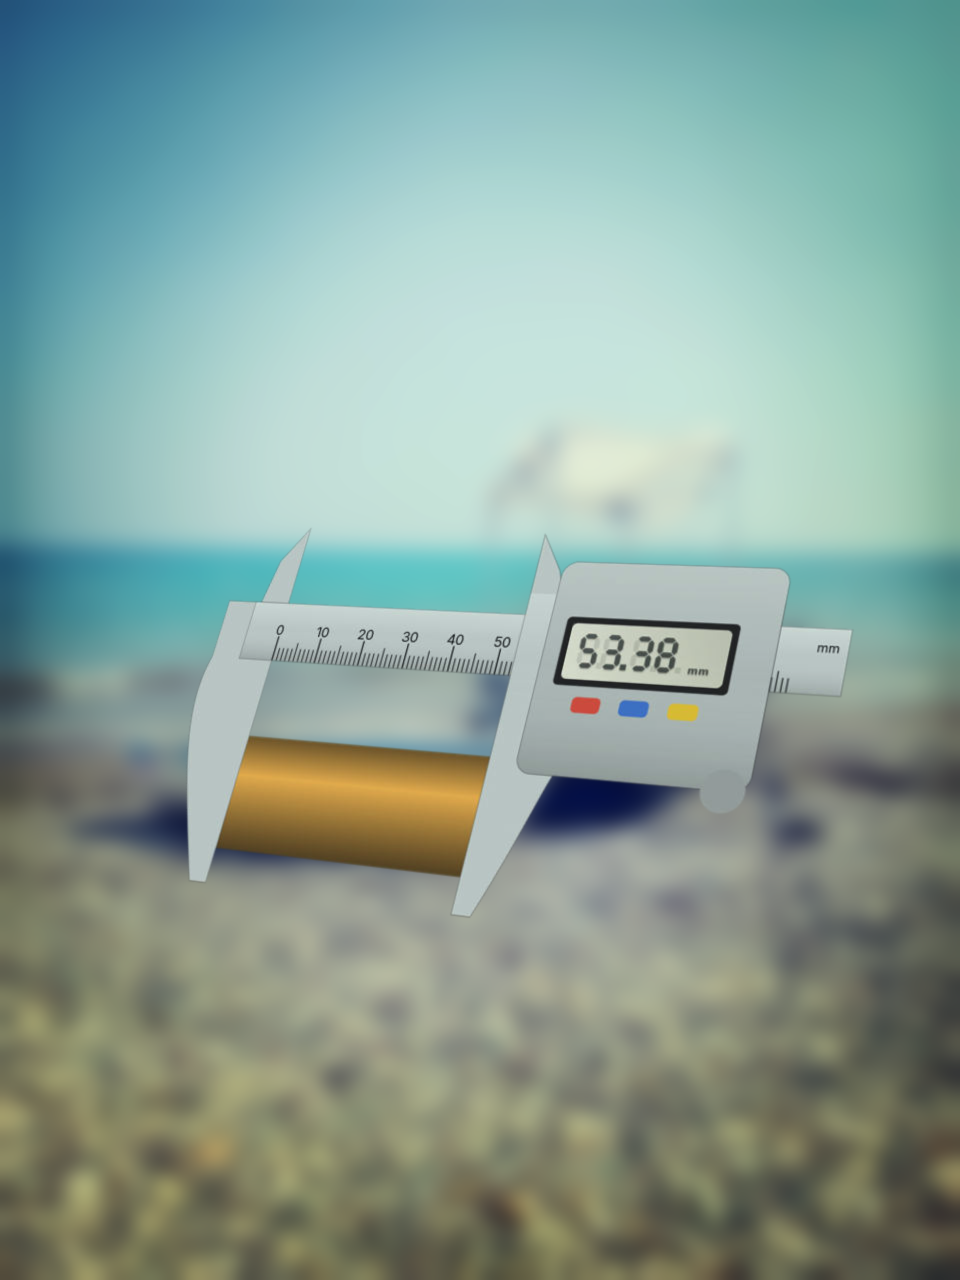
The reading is 53.38mm
